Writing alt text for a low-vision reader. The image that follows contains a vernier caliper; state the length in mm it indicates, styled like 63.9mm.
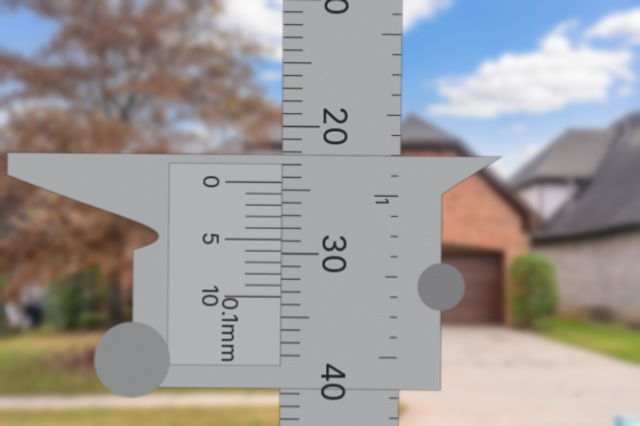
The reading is 24.4mm
